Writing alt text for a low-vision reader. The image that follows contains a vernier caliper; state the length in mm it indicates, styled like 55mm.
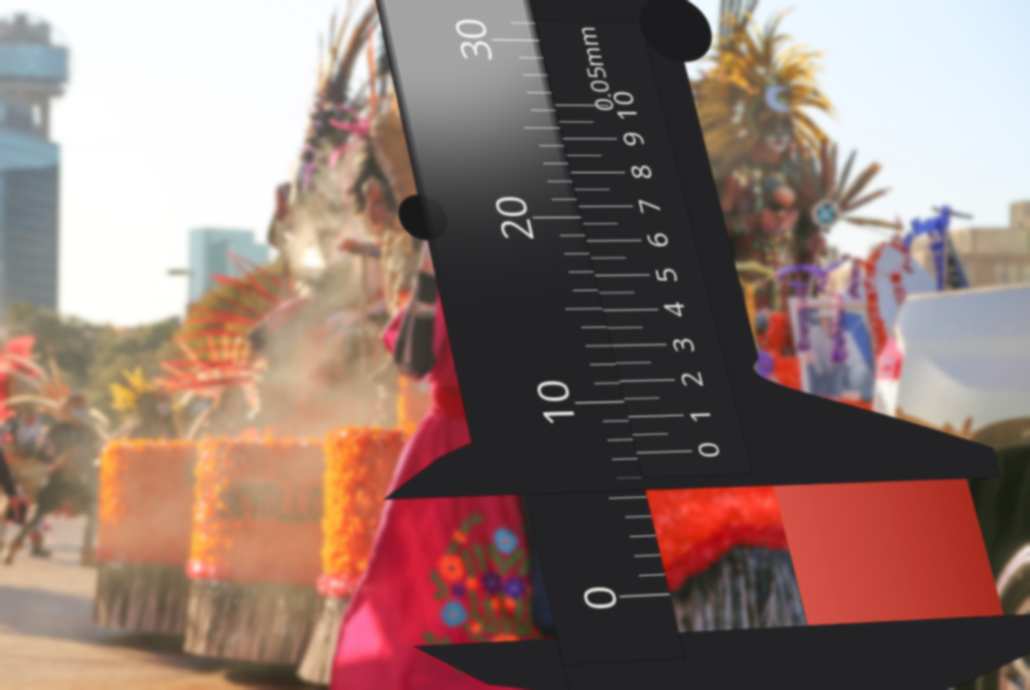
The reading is 7.3mm
